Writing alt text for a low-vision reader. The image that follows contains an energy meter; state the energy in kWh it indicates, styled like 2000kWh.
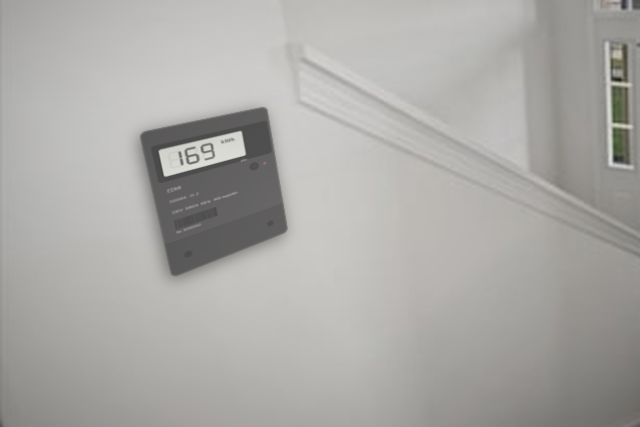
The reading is 169kWh
